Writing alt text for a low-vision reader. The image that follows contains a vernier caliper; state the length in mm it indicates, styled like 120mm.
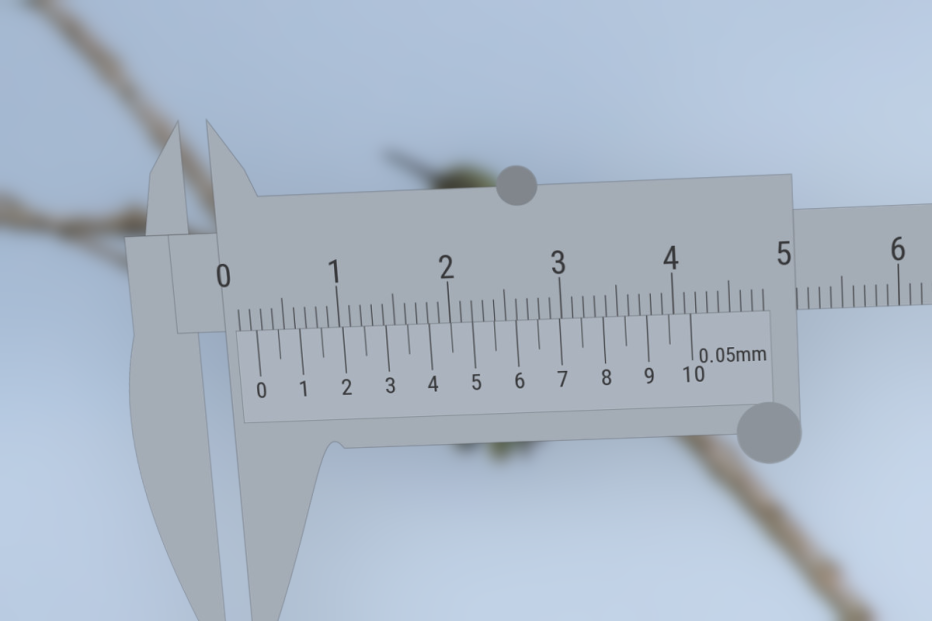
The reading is 2.5mm
